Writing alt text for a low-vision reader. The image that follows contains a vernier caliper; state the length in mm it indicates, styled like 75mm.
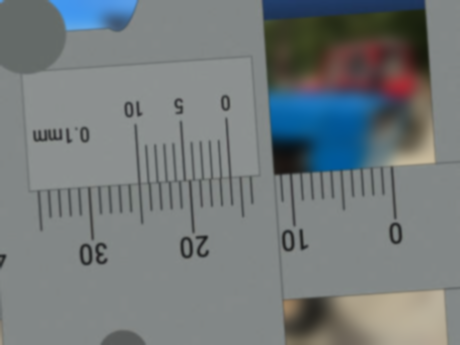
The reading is 16.0mm
